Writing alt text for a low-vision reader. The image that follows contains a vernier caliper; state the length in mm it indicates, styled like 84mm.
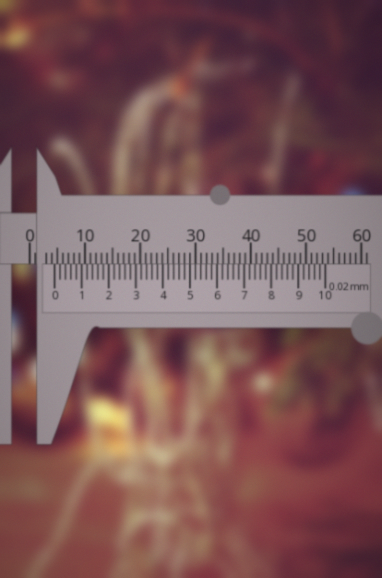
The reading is 4.5mm
